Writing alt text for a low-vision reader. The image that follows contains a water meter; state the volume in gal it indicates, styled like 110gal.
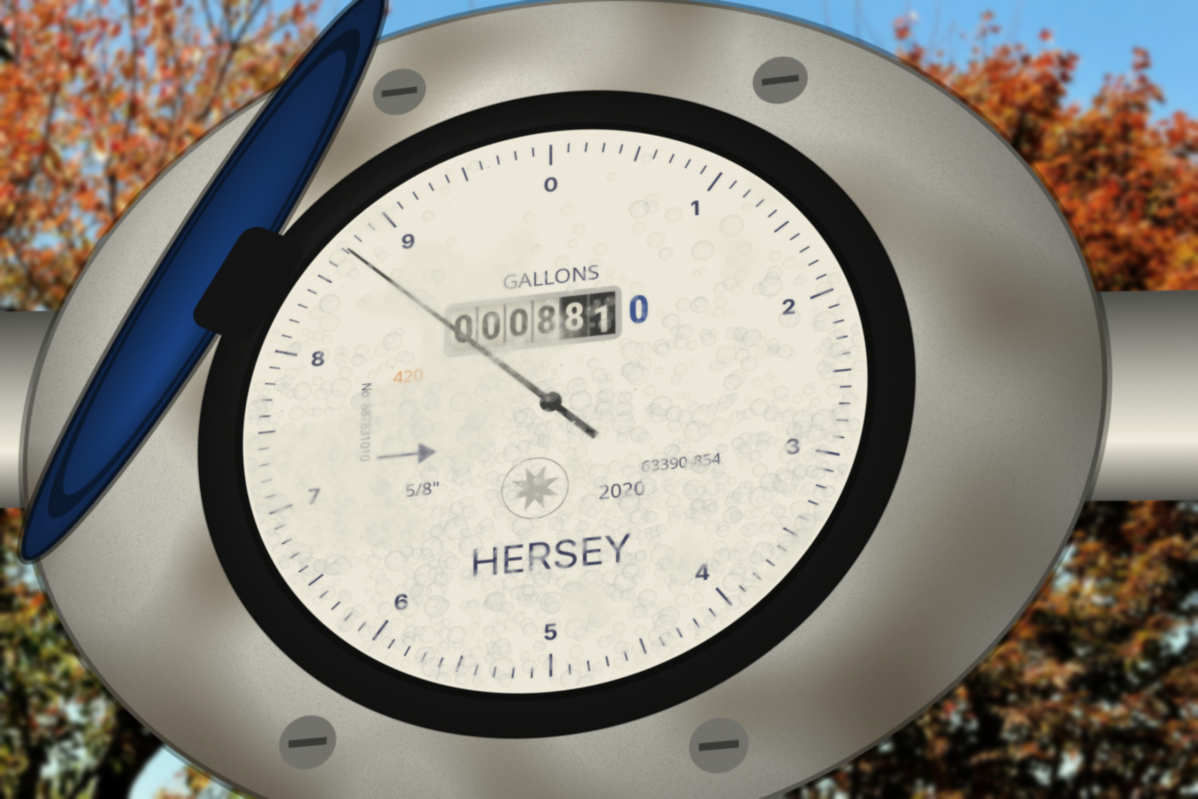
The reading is 8808.7gal
